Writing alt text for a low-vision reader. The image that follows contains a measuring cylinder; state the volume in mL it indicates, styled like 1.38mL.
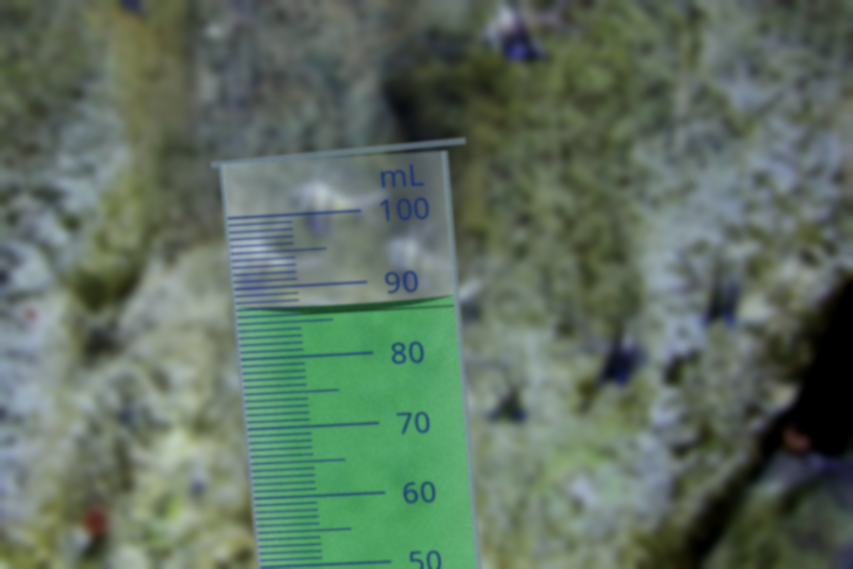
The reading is 86mL
